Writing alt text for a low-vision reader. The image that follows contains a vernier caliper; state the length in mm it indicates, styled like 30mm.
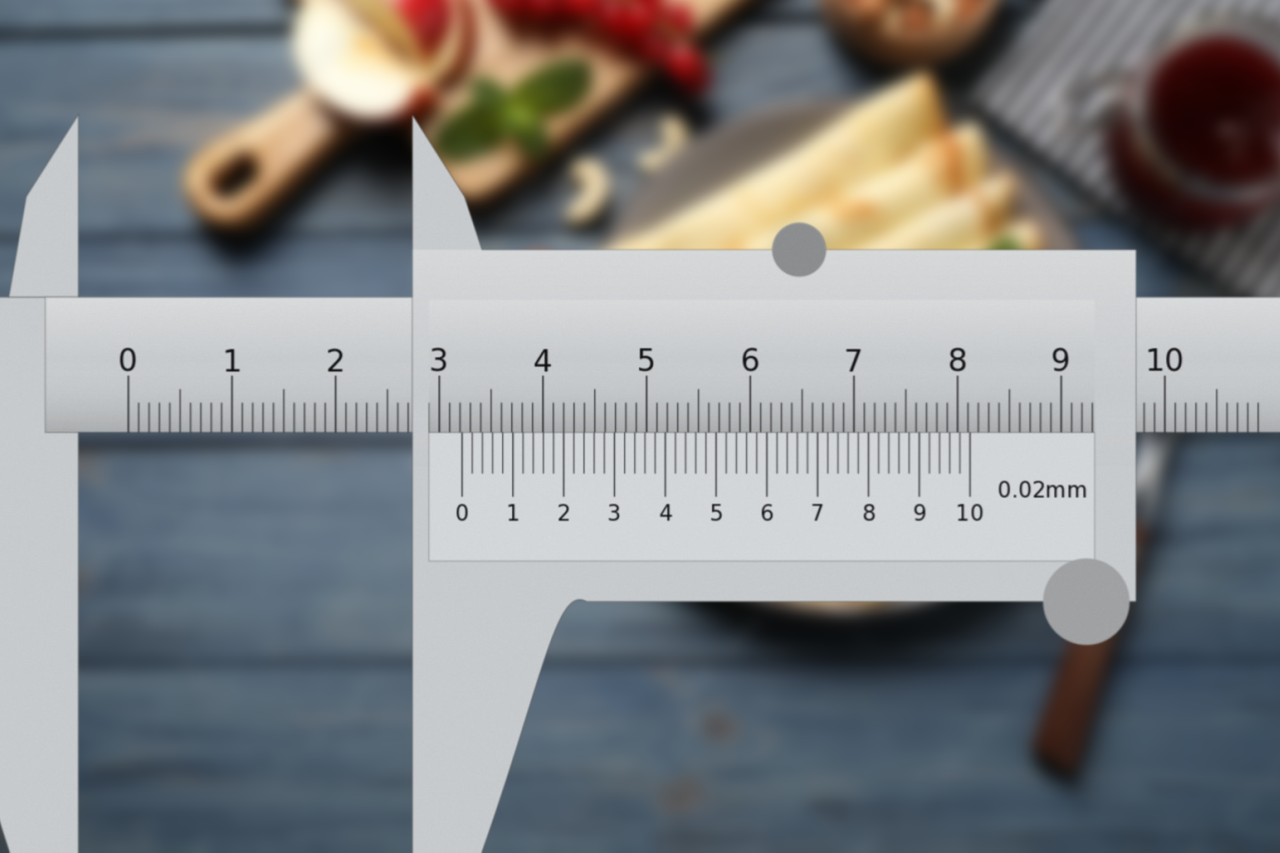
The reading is 32.2mm
